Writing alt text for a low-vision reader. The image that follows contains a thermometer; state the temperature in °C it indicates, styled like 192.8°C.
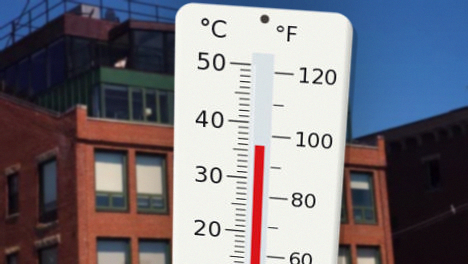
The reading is 36°C
